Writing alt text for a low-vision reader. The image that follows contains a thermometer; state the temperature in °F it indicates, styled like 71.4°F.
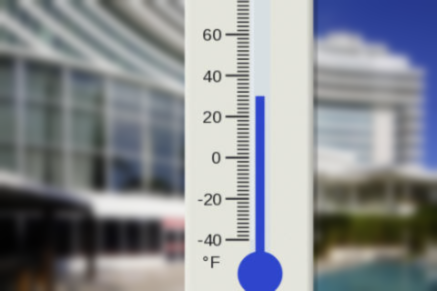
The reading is 30°F
